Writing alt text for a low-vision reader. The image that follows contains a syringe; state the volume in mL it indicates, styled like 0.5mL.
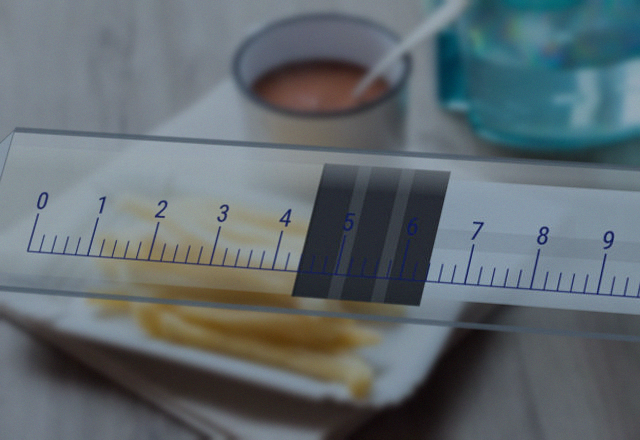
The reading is 4.4mL
